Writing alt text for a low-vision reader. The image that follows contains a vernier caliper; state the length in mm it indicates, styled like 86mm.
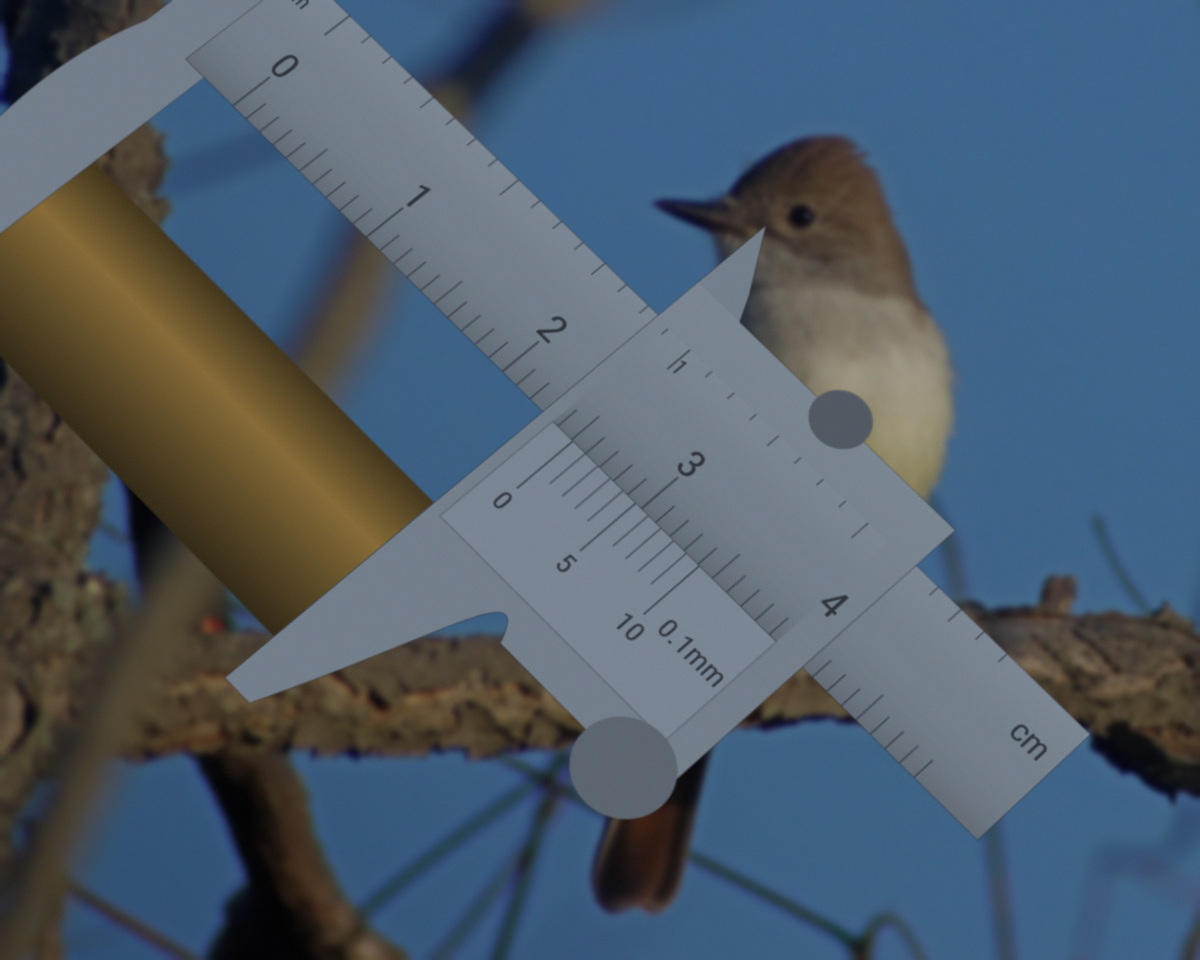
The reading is 25.1mm
